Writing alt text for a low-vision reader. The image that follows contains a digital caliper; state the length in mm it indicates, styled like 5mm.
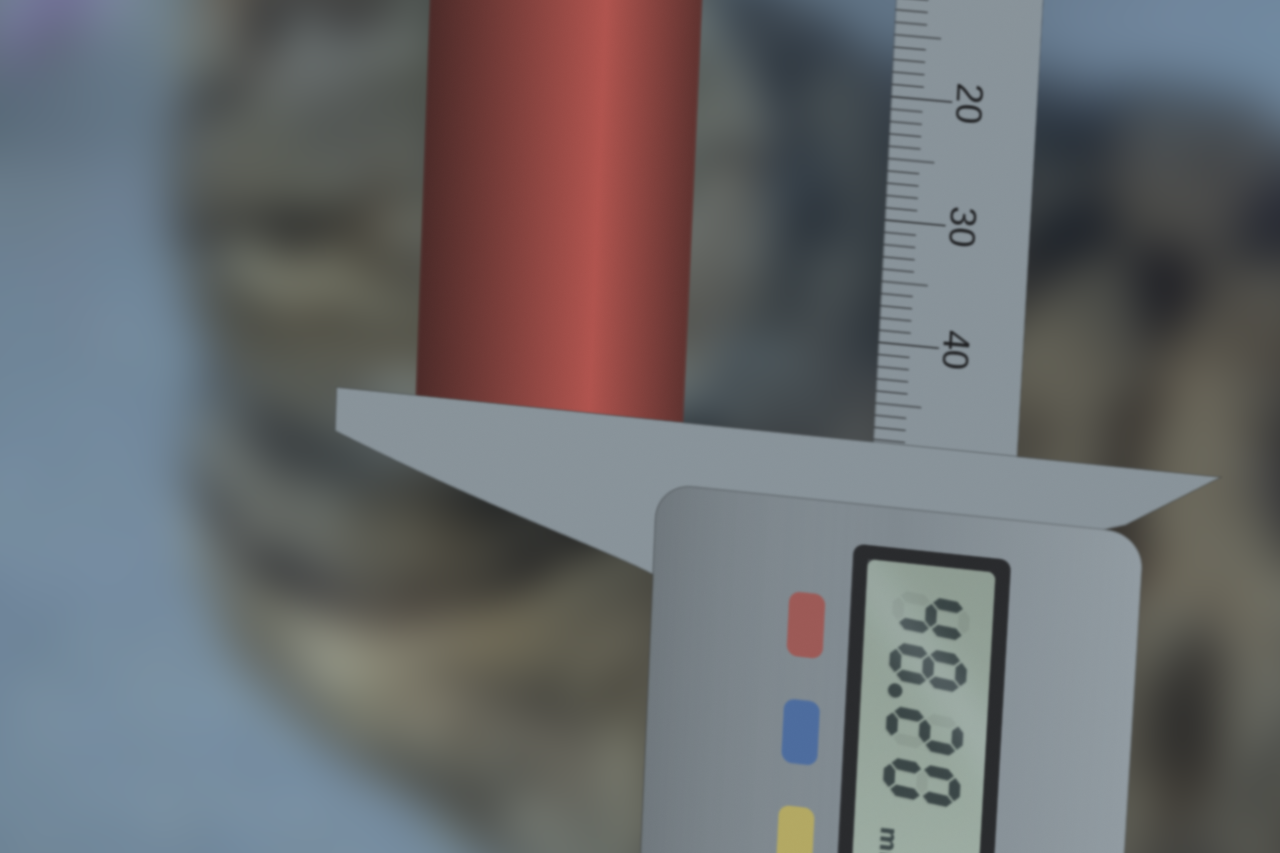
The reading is 48.20mm
